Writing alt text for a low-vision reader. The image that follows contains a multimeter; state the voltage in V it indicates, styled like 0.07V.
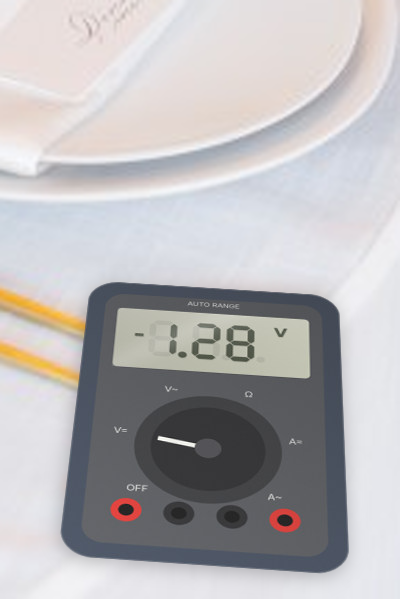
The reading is -1.28V
